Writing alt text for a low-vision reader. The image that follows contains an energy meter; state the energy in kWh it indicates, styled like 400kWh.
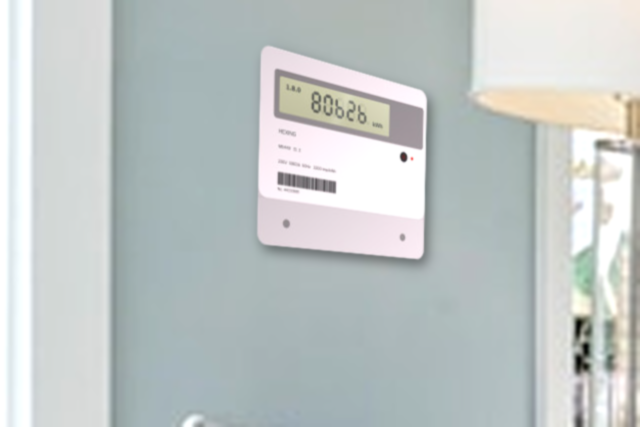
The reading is 80626kWh
